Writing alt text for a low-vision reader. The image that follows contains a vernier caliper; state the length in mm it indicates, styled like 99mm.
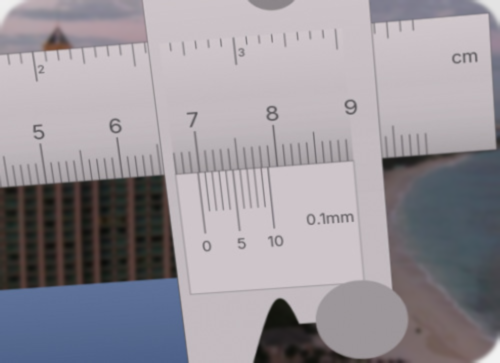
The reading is 69.8mm
